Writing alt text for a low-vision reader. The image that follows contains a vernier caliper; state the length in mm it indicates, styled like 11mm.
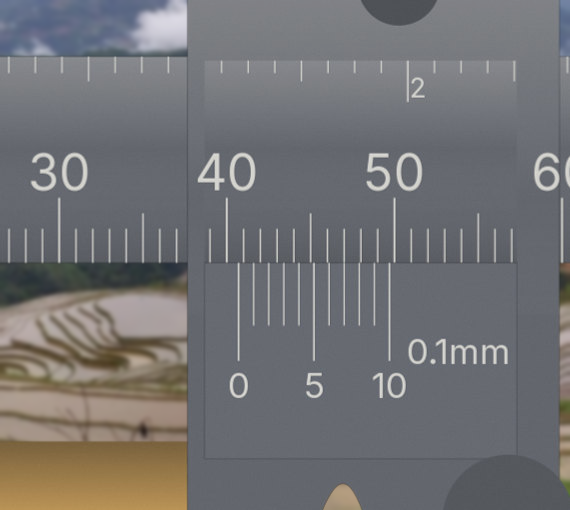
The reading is 40.7mm
